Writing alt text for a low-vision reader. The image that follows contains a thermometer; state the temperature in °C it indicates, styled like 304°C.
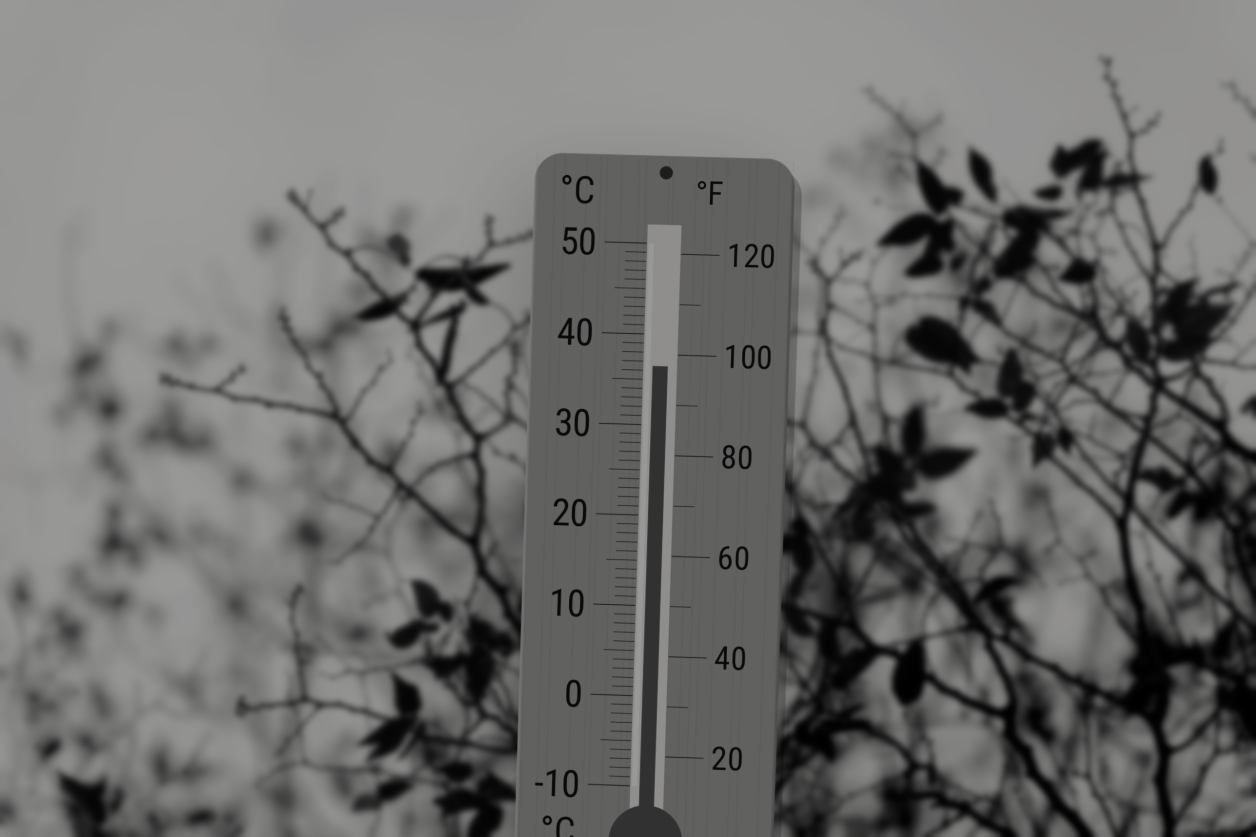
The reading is 36.5°C
